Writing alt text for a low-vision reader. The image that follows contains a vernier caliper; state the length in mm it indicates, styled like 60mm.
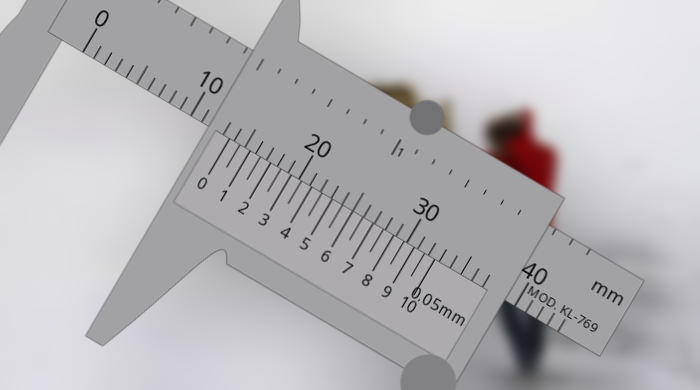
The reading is 13.6mm
